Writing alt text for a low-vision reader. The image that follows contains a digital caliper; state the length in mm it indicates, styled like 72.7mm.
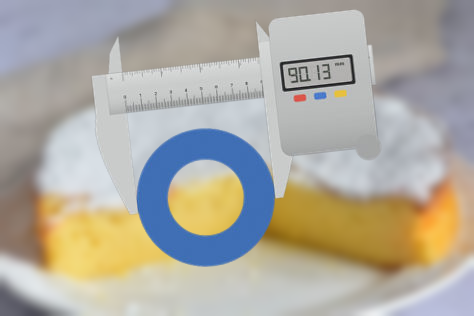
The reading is 90.13mm
